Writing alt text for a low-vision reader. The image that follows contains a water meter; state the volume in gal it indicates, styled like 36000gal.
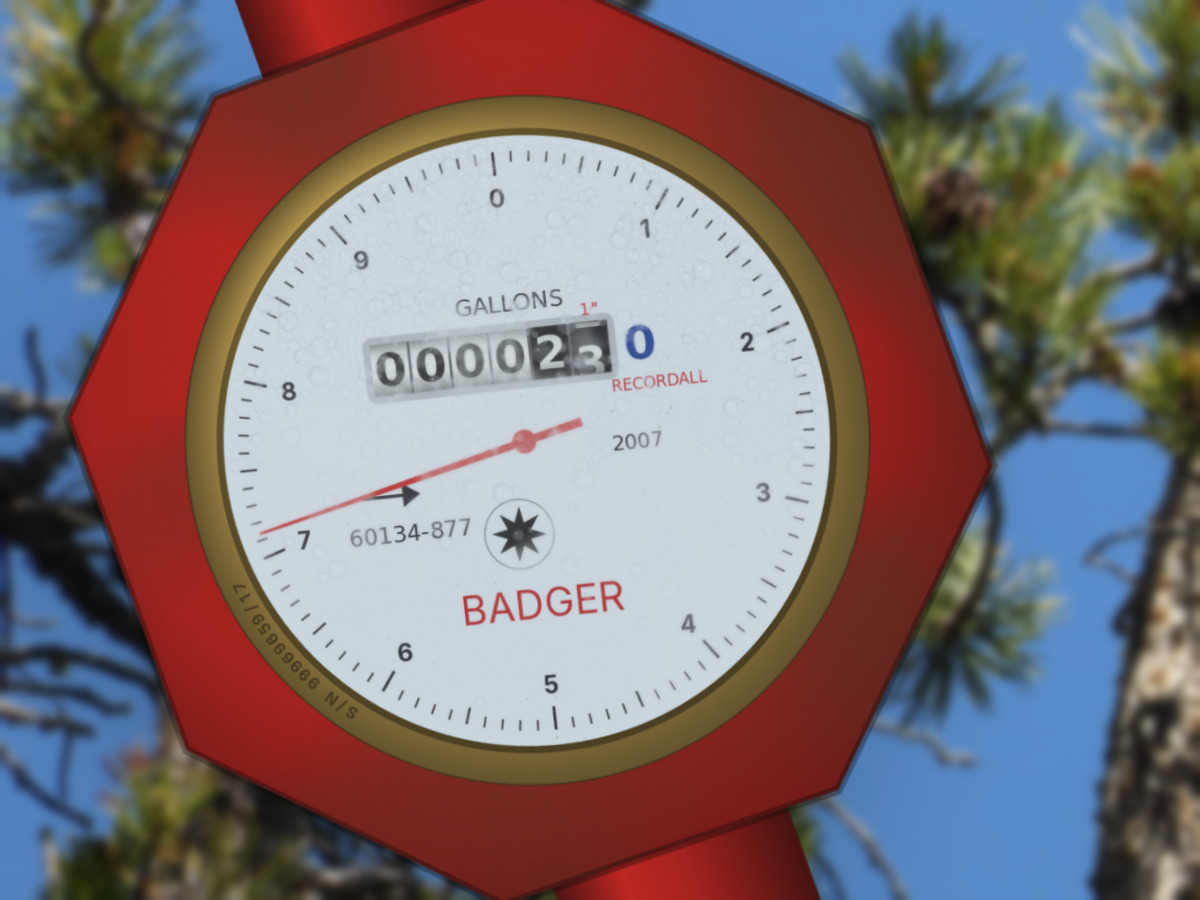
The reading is 227.1gal
